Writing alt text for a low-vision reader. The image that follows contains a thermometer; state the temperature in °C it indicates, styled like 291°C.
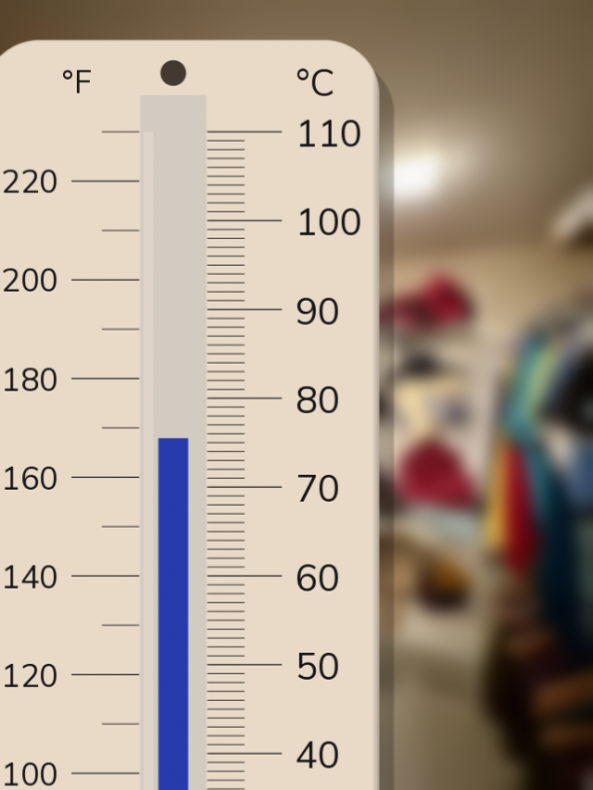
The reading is 75.5°C
